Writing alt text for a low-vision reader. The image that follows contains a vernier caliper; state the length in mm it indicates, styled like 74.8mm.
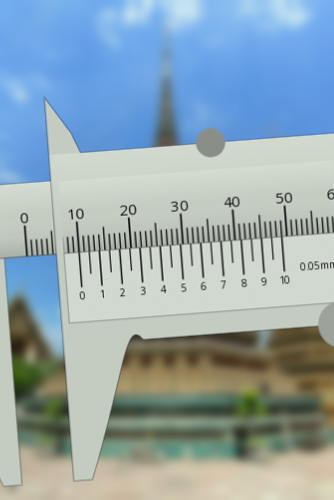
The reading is 10.0mm
